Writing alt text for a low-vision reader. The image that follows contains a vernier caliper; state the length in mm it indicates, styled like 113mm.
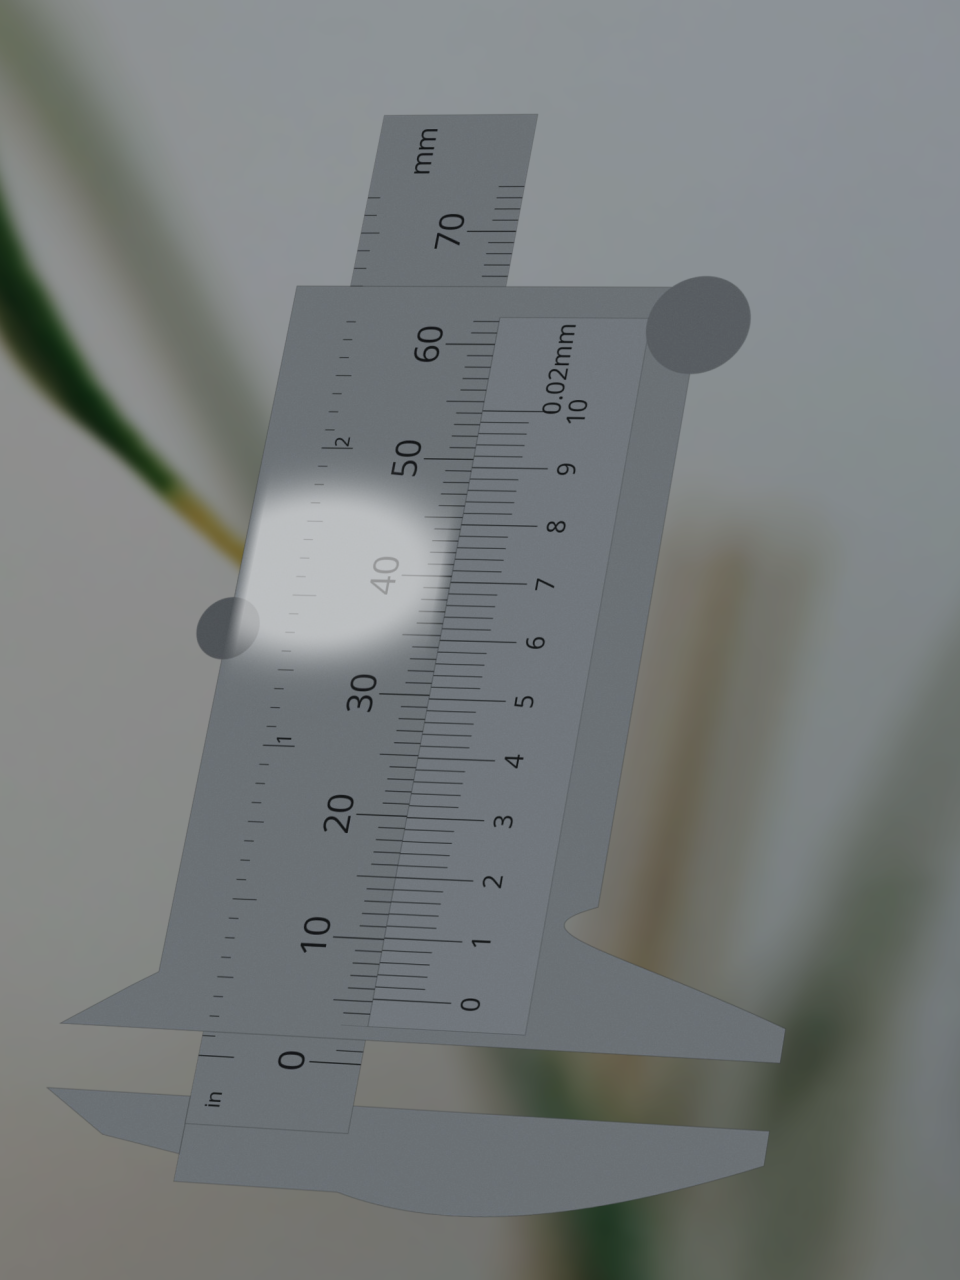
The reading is 5.2mm
